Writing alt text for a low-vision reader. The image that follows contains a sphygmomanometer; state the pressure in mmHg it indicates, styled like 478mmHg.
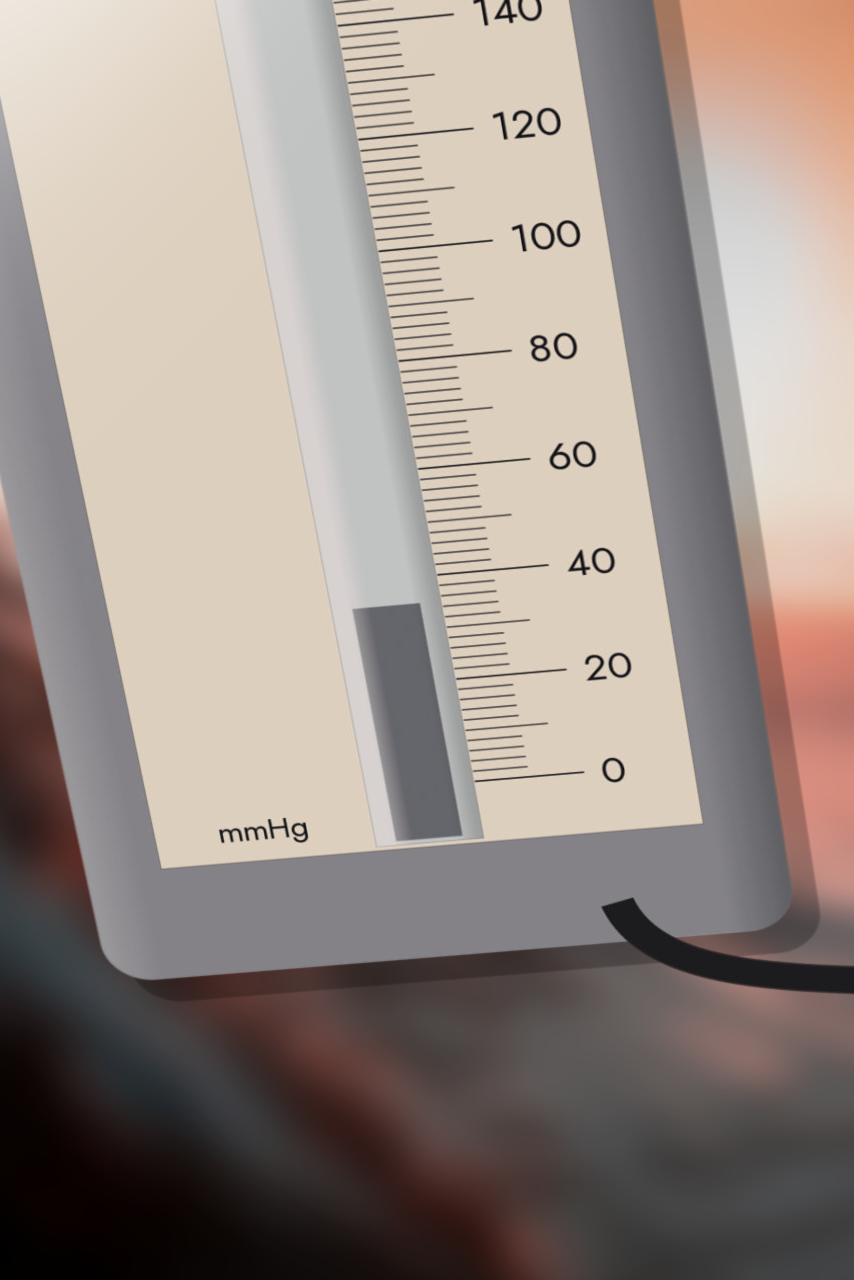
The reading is 35mmHg
